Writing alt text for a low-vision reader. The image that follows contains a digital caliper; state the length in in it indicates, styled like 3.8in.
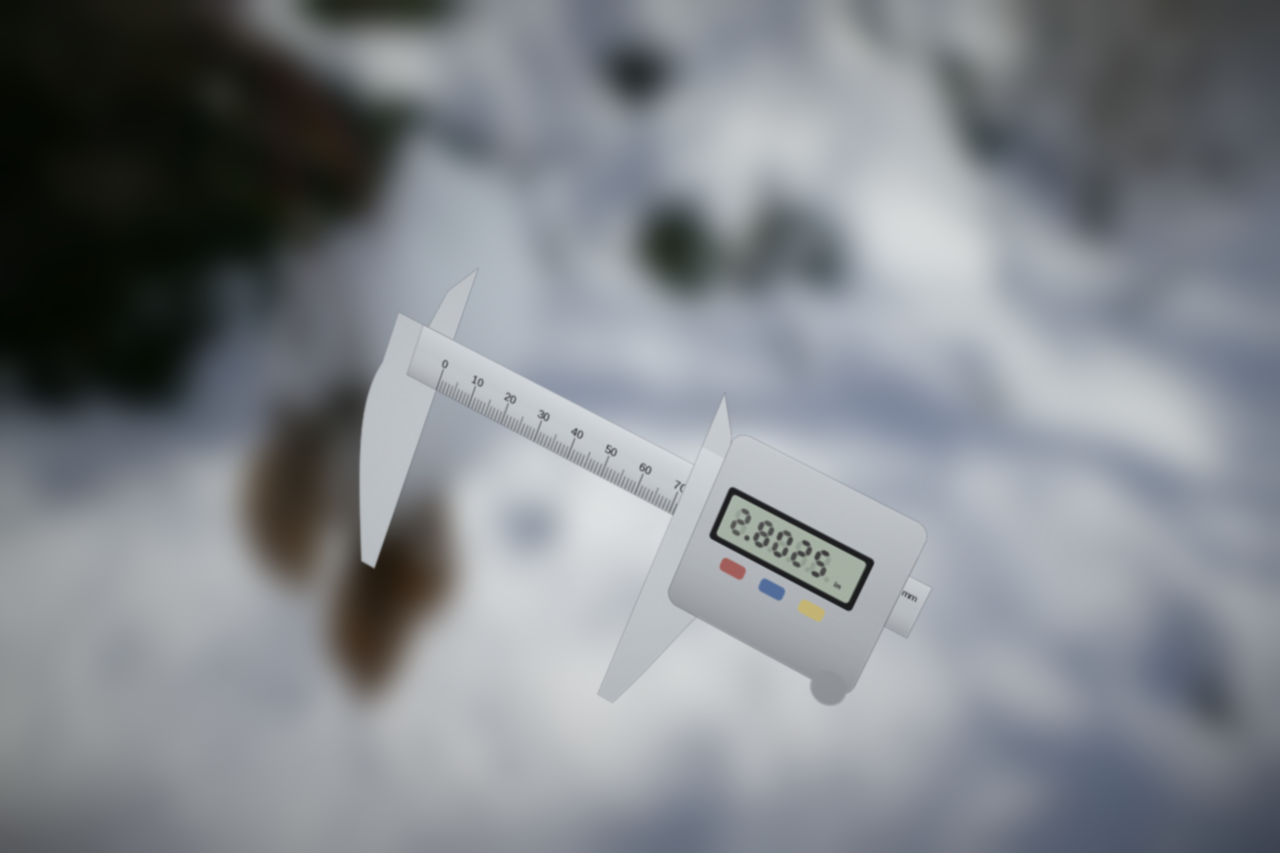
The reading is 2.8025in
